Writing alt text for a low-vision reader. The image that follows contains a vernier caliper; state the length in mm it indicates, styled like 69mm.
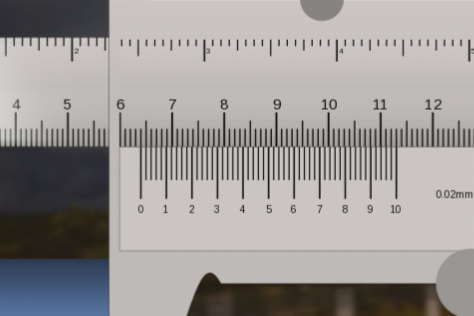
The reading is 64.0mm
